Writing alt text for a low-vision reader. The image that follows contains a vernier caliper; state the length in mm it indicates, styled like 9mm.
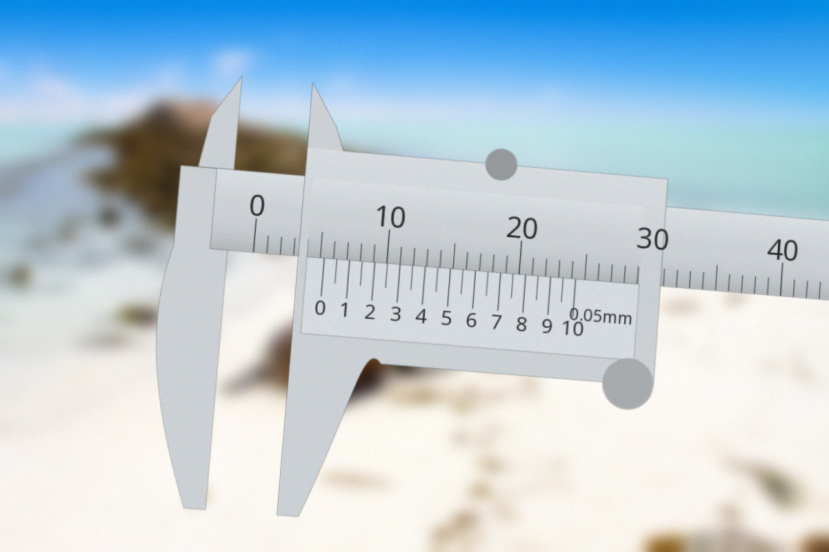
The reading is 5.3mm
